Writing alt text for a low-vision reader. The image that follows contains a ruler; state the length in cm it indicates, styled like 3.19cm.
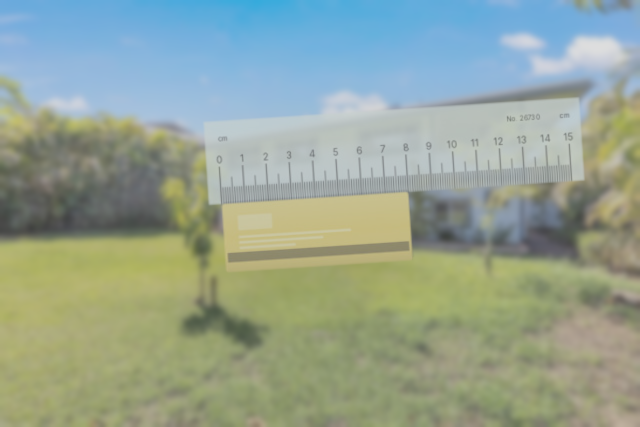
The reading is 8cm
